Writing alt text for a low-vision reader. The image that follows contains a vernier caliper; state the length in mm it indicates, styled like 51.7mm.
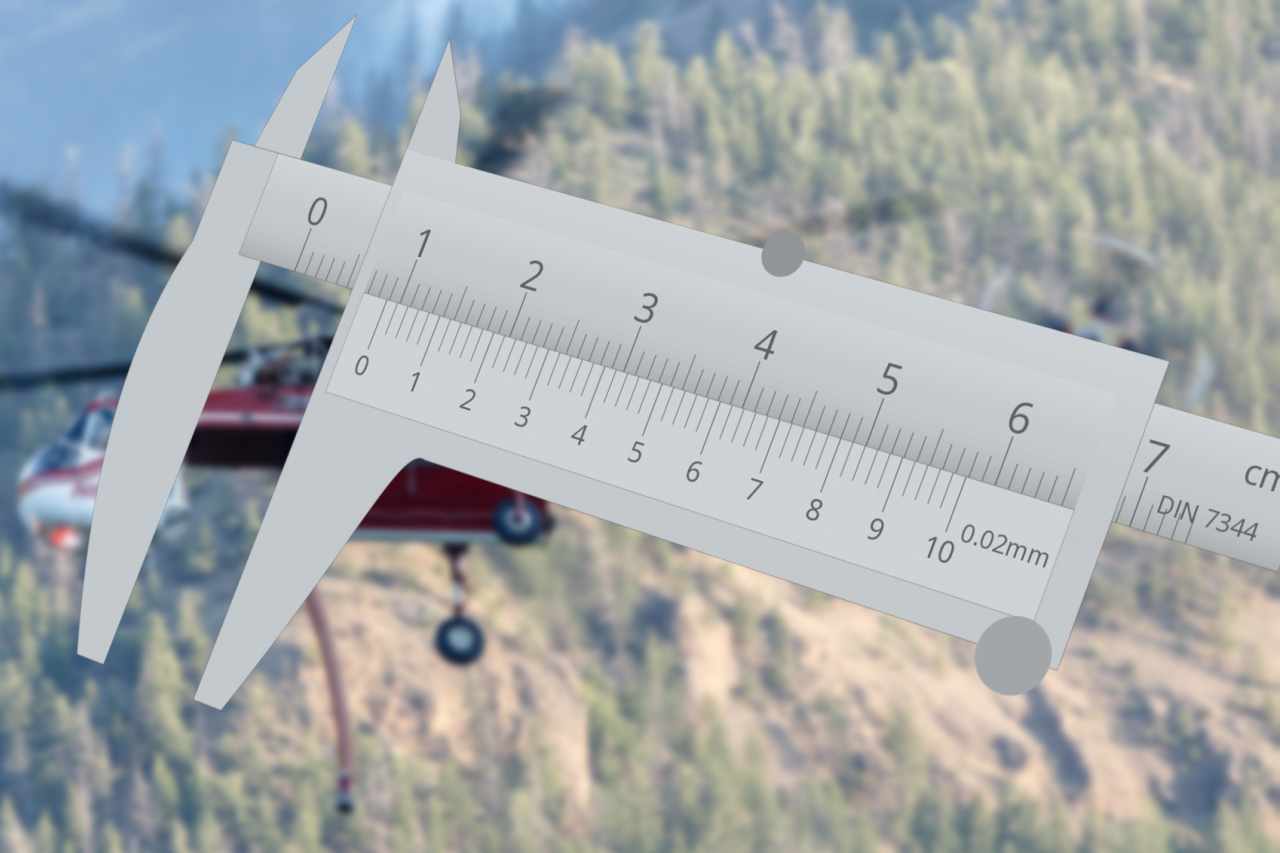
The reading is 8.8mm
